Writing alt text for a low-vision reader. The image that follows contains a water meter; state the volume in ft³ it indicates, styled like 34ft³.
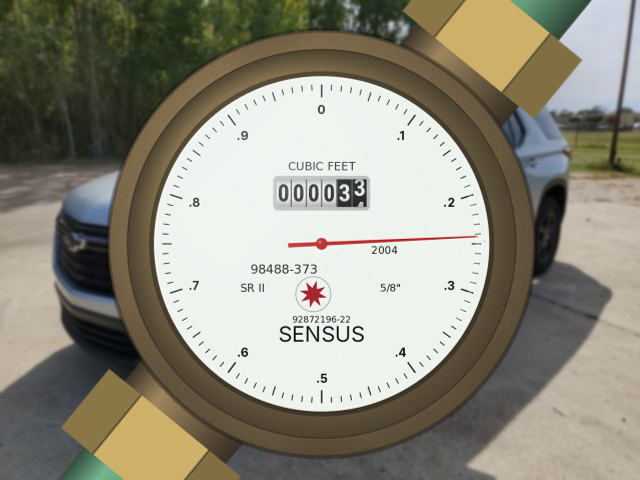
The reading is 33.24ft³
